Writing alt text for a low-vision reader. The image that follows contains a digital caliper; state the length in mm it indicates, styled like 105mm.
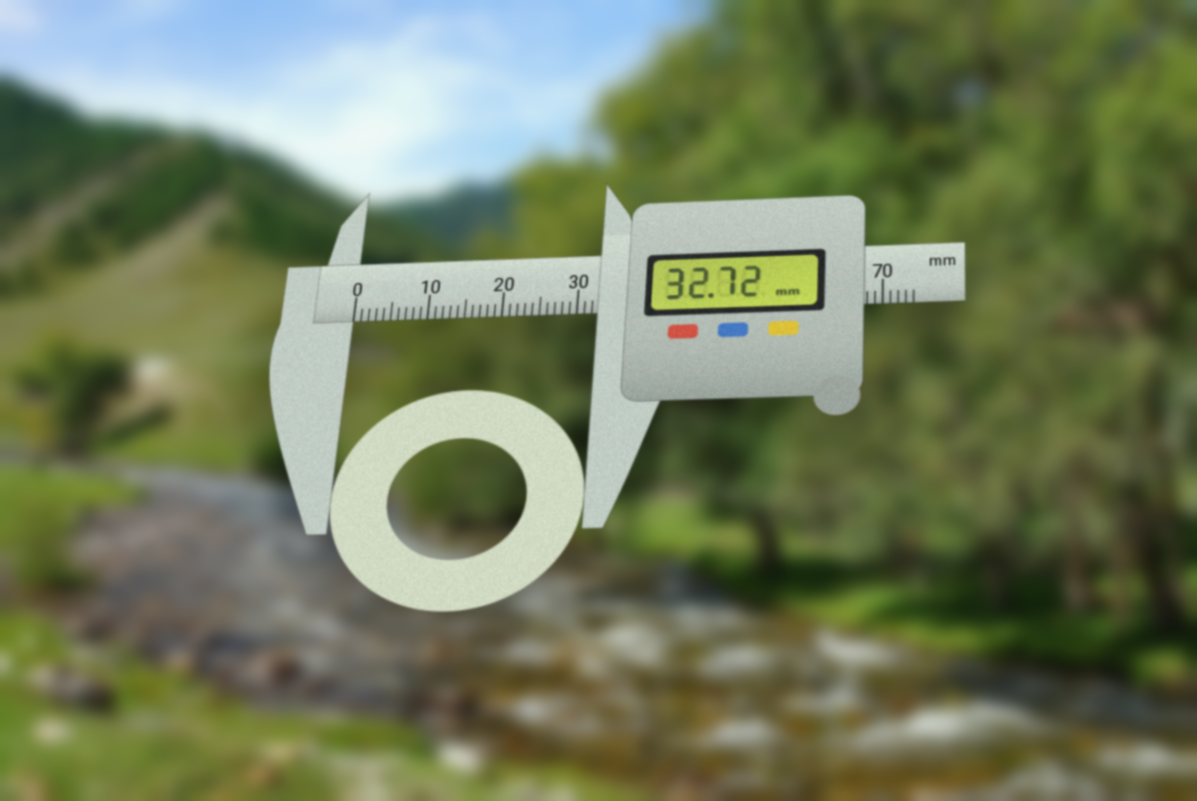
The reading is 32.72mm
